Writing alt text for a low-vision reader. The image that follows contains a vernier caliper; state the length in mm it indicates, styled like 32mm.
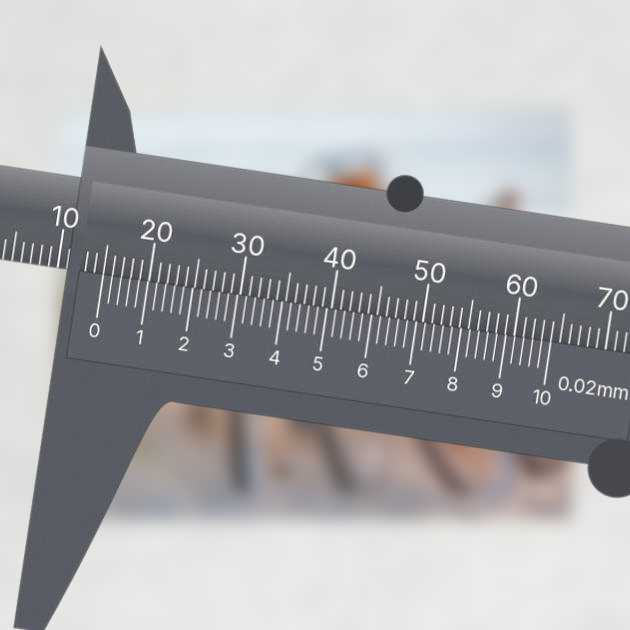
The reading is 15.0mm
